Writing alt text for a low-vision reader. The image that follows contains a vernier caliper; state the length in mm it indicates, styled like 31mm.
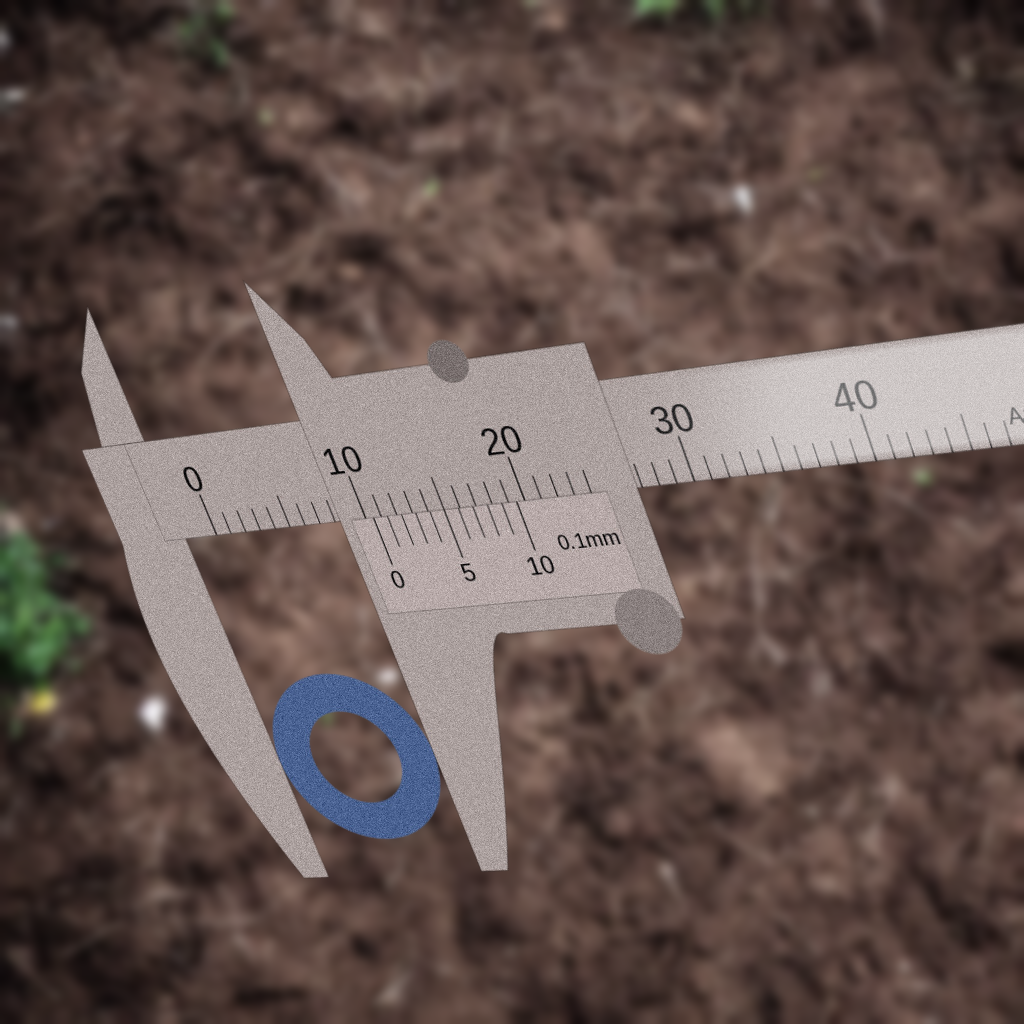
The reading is 10.5mm
